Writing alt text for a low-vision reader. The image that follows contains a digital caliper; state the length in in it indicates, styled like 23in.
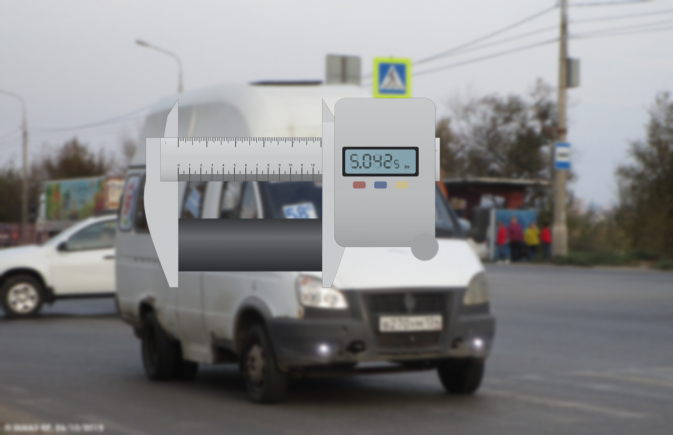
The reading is 5.0425in
